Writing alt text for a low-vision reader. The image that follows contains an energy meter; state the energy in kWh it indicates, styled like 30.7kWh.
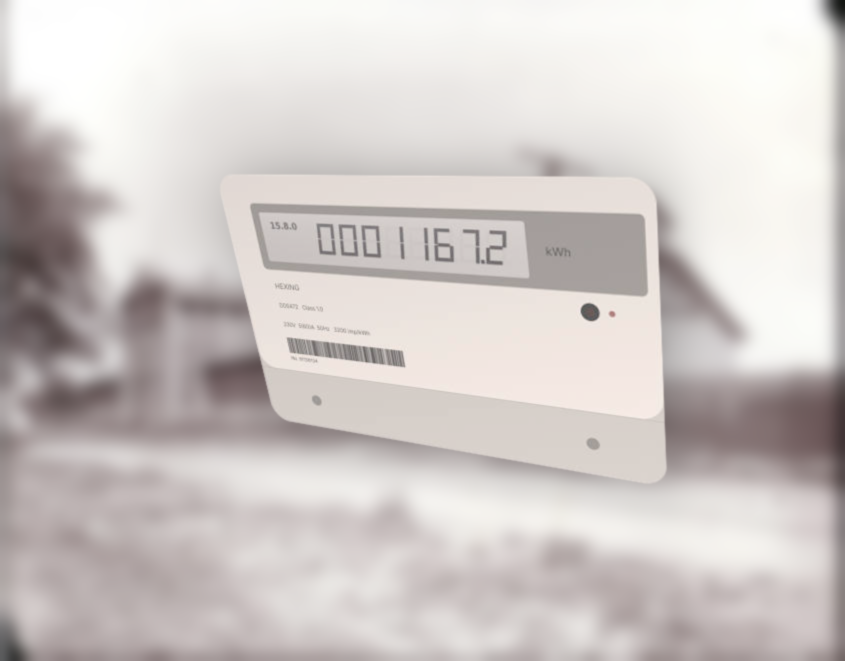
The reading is 1167.2kWh
